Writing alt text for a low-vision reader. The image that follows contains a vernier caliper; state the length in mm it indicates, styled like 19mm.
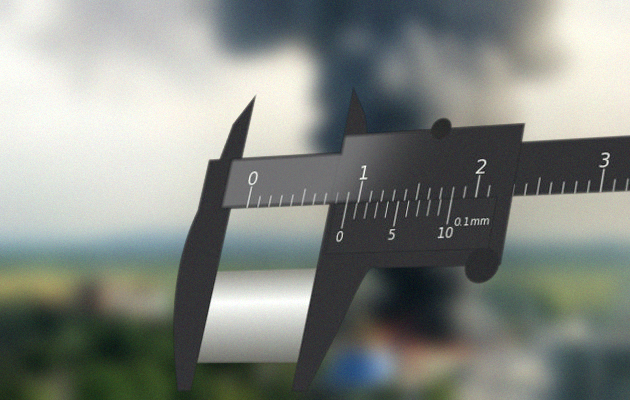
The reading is 9.0mm
